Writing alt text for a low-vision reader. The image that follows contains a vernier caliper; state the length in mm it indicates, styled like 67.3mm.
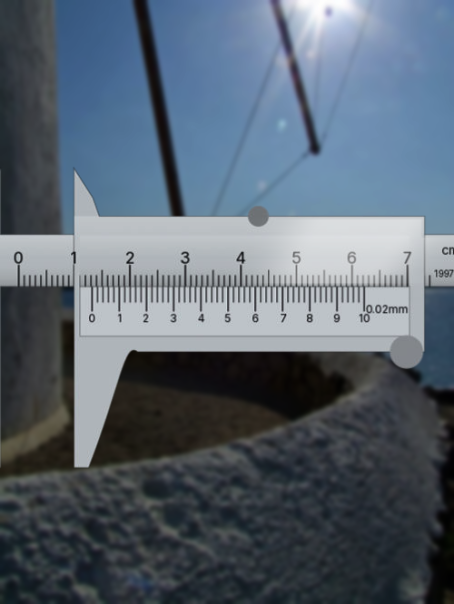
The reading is 13.2mm
